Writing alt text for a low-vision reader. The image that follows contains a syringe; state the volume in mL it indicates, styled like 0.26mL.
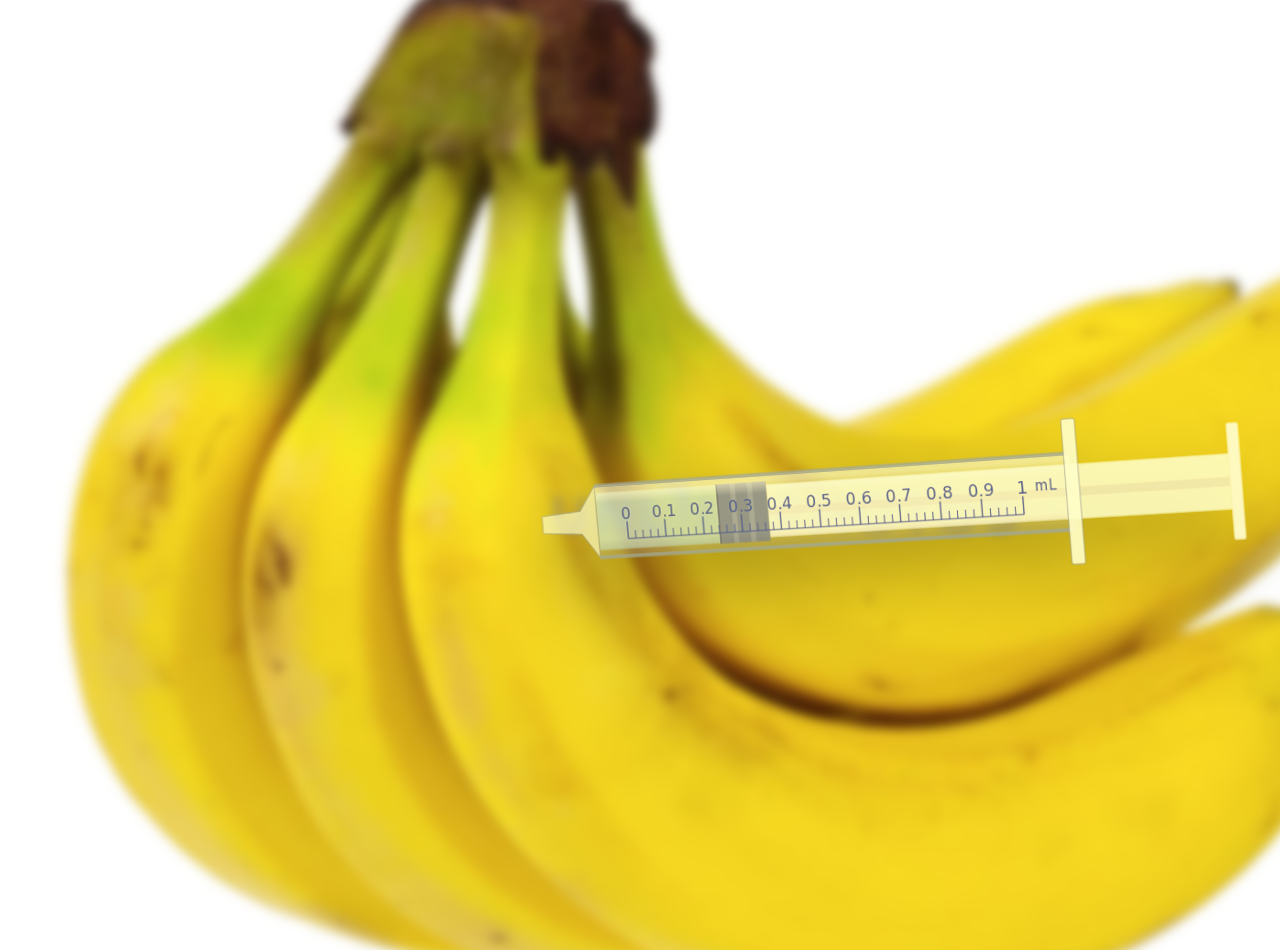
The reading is 0.24mL
